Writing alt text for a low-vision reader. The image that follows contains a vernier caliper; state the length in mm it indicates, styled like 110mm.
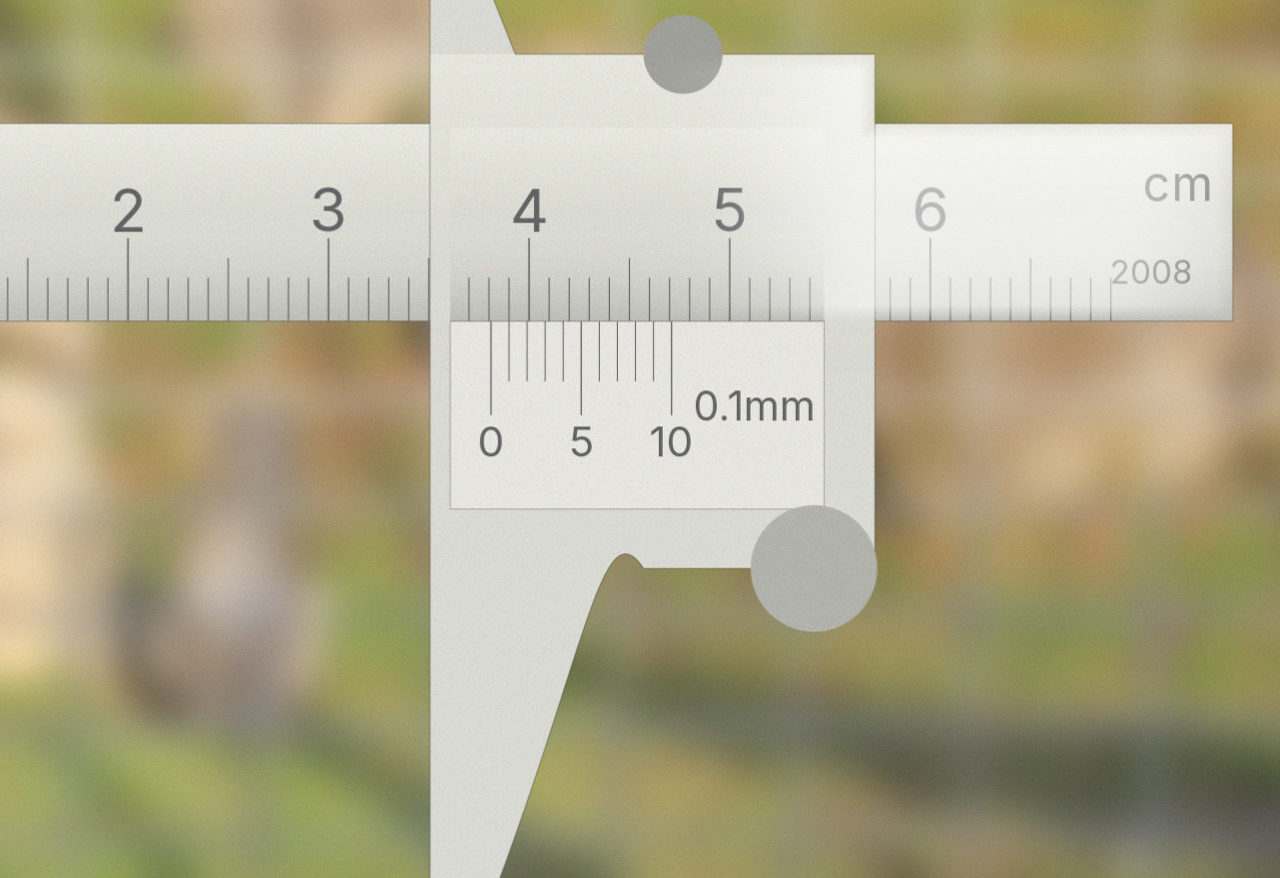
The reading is 38.1mm
